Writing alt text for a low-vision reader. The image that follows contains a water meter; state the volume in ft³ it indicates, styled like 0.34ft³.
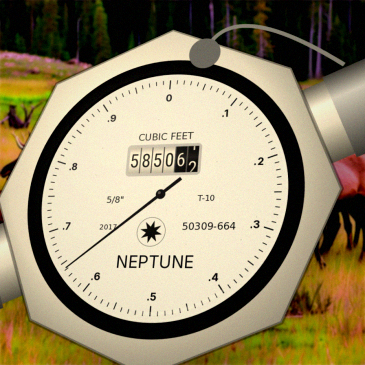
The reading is 585061.64ft³
